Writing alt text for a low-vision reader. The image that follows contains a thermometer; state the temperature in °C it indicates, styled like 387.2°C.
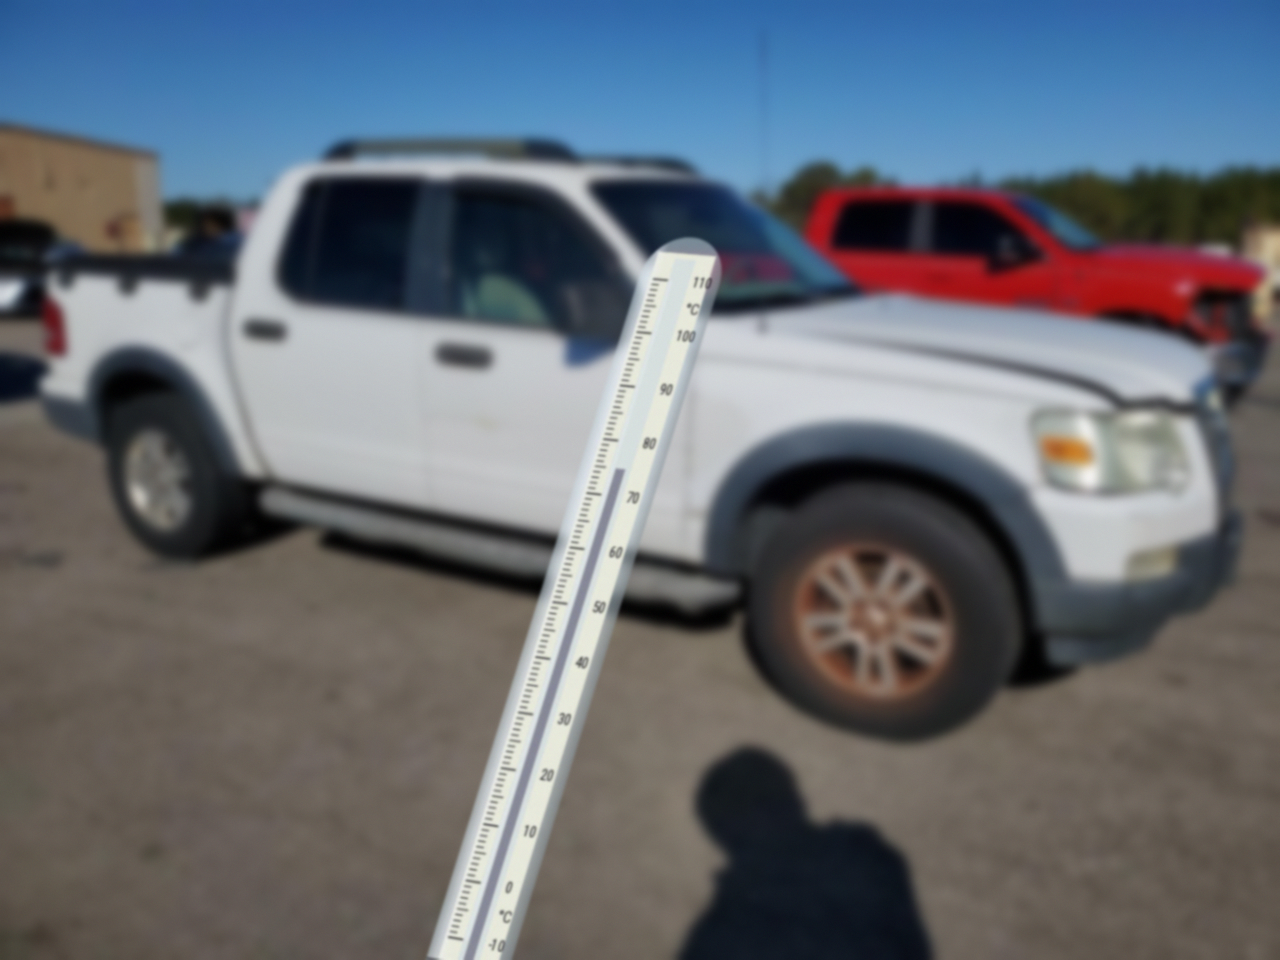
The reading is 75°C
